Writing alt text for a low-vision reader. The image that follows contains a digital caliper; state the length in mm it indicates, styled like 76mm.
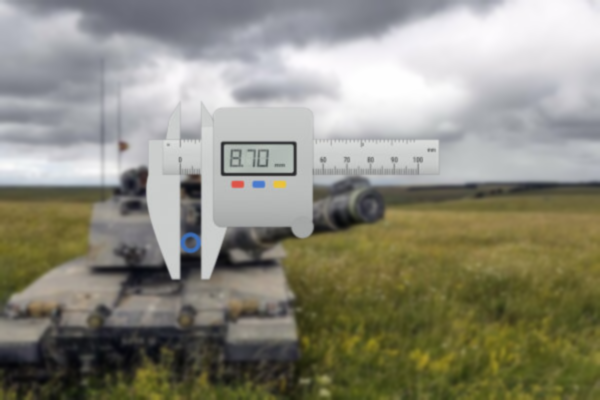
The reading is 8.70mm
